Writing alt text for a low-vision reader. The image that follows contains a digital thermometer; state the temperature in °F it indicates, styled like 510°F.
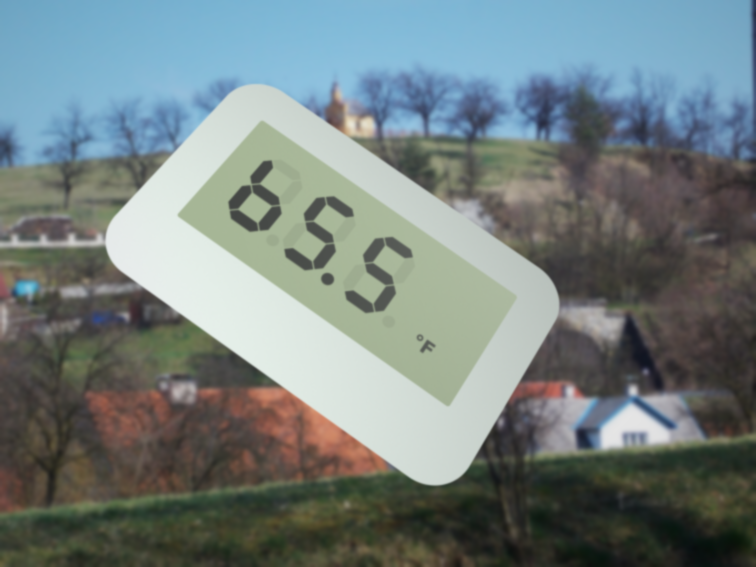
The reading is 65.5°F
